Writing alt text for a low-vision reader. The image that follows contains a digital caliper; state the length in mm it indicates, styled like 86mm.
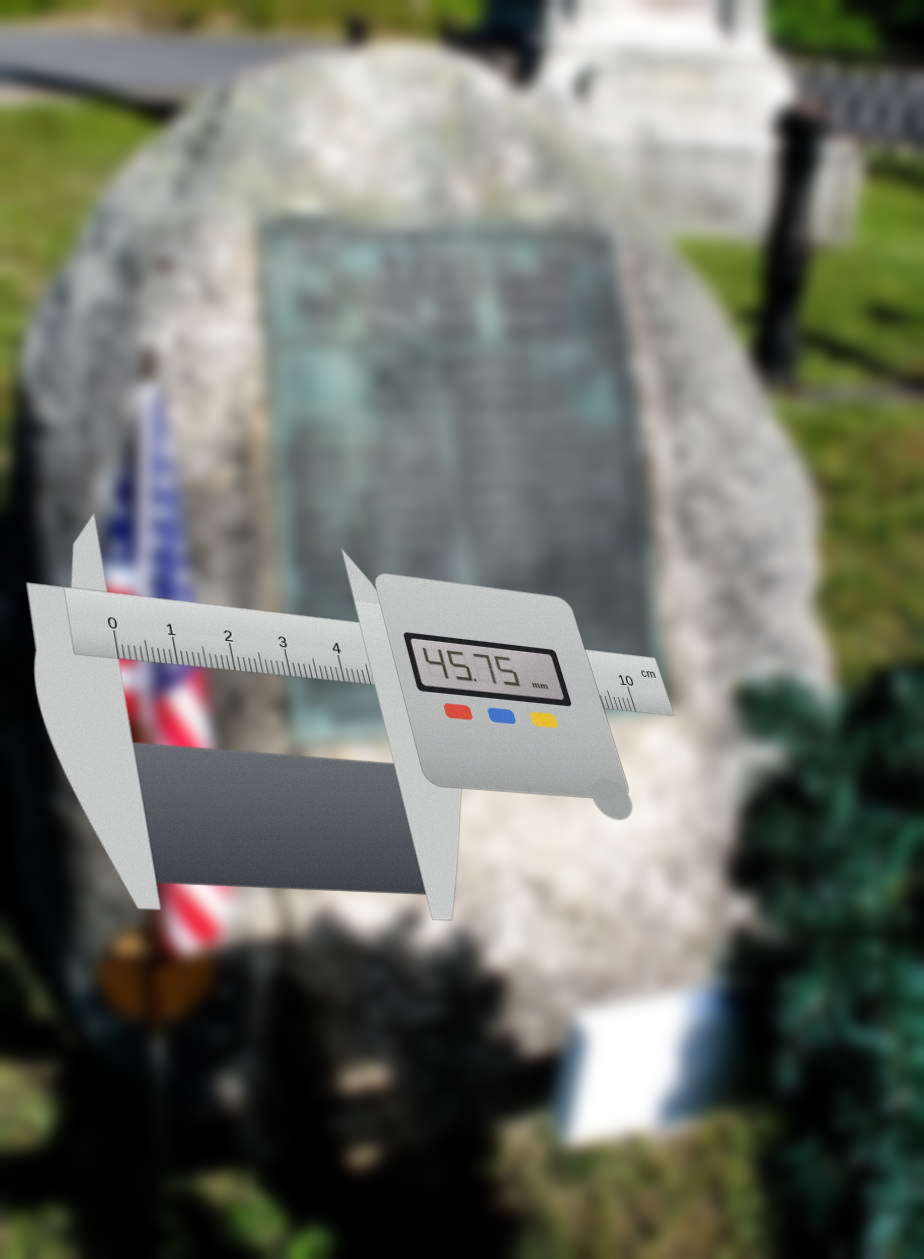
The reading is 45.75mm
